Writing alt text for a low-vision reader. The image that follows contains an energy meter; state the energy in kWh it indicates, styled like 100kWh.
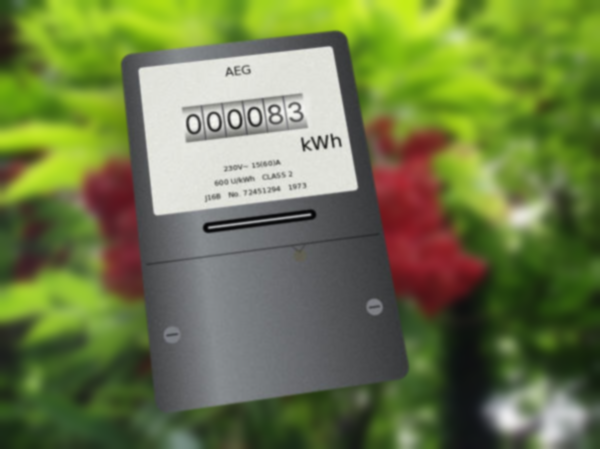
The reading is 83kWh
